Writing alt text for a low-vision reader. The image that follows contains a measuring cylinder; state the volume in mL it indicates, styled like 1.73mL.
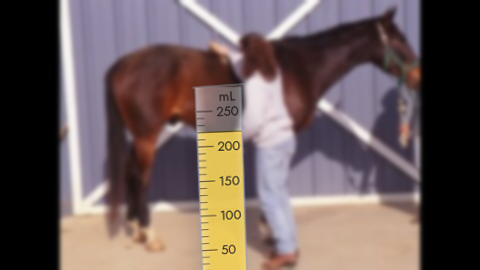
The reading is 220mL
